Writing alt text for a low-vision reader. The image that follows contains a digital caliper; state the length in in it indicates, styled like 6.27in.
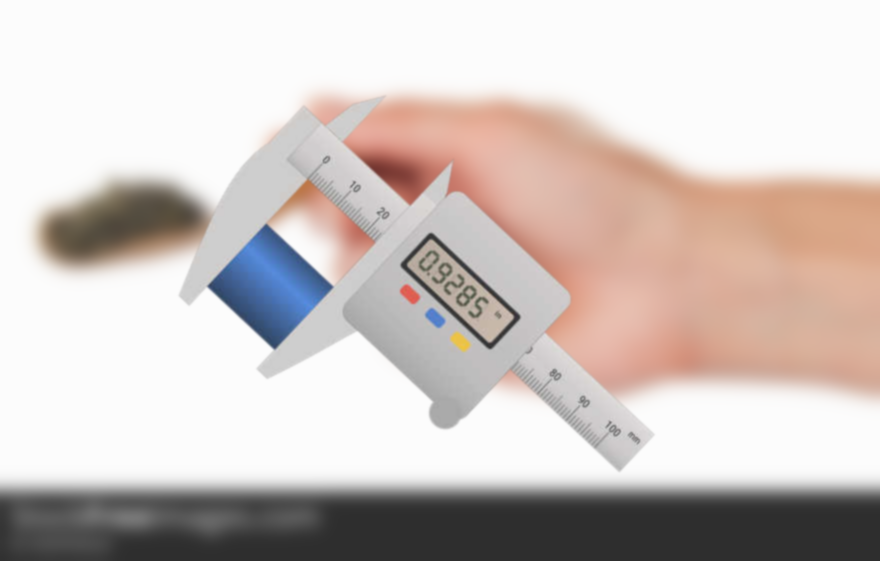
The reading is 0.9285in
